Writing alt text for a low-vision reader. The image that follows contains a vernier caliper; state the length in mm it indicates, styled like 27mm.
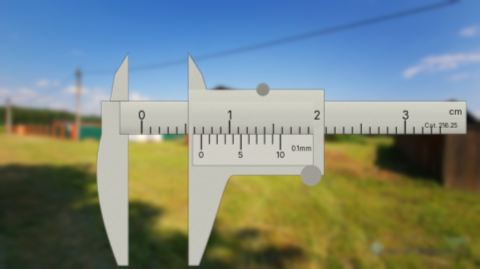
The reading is 6.8mm
